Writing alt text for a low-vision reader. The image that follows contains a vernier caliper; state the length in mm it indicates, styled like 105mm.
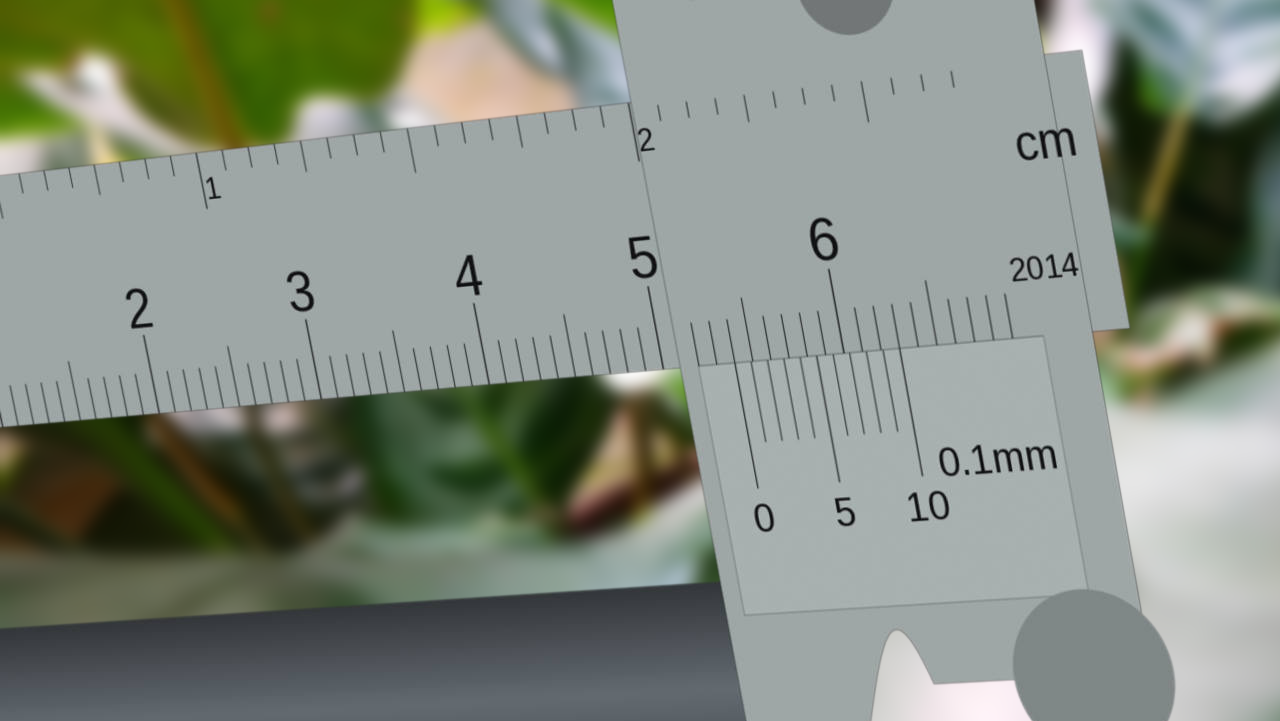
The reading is 54.0mm
